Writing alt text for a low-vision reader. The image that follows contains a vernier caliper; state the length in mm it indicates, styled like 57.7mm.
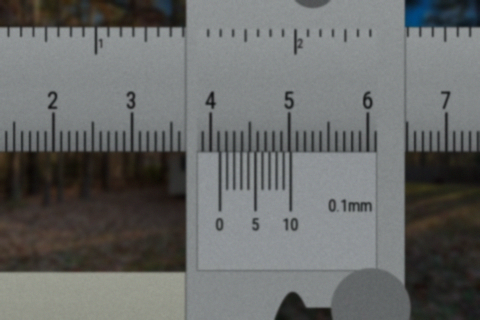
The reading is 41.2mm
